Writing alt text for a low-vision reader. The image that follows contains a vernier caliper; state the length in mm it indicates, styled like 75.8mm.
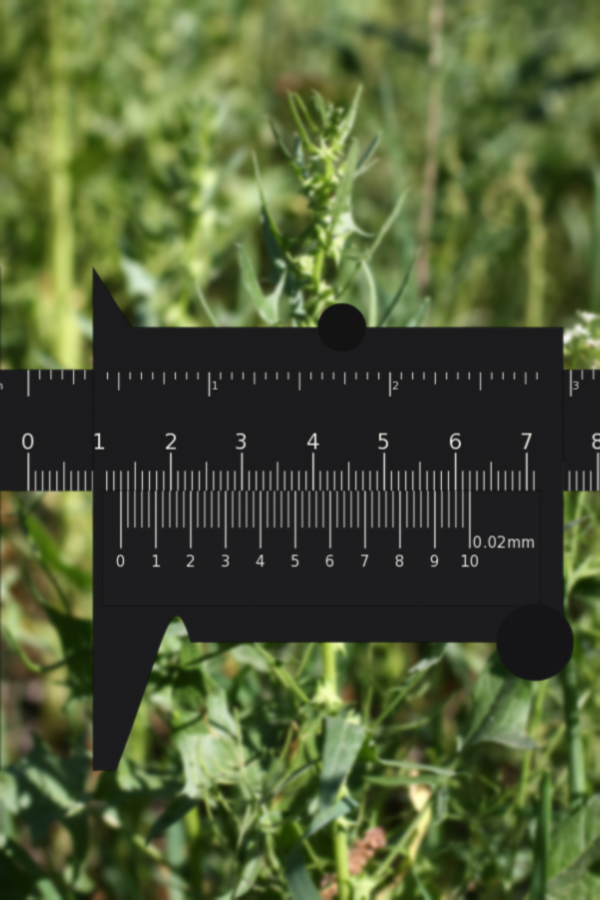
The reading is 13.0mm
